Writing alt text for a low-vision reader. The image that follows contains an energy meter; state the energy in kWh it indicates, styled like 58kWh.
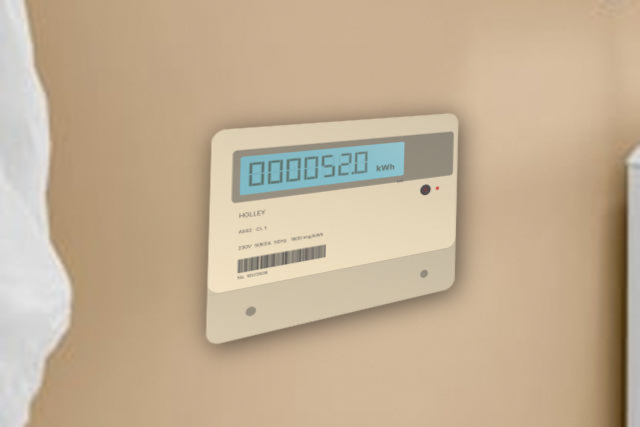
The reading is 52.0kWh
